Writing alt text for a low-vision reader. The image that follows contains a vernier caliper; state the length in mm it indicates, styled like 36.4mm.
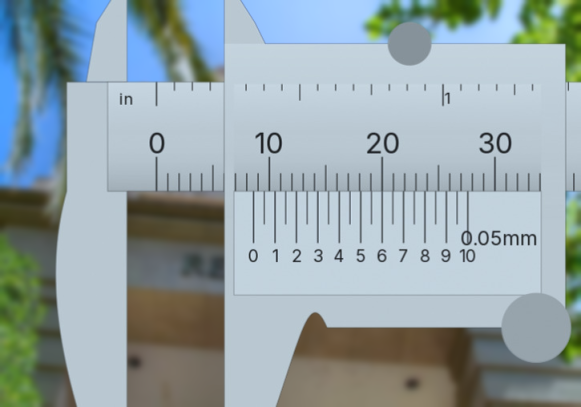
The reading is 8.6mm
